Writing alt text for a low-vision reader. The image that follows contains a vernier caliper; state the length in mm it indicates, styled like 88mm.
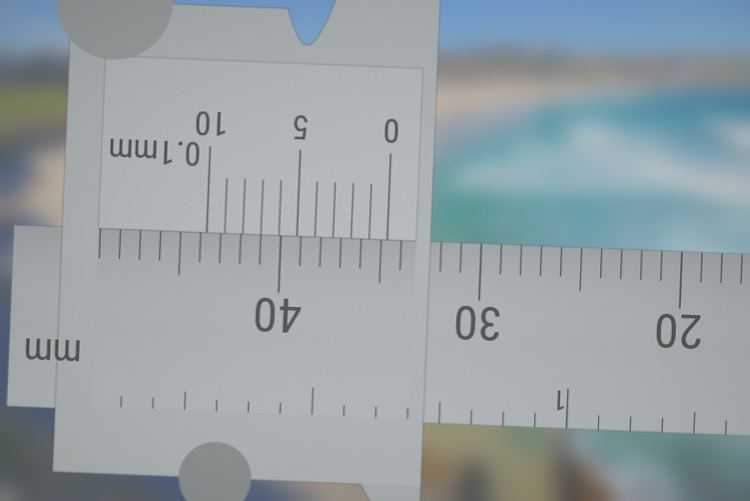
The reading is 34.7mm
